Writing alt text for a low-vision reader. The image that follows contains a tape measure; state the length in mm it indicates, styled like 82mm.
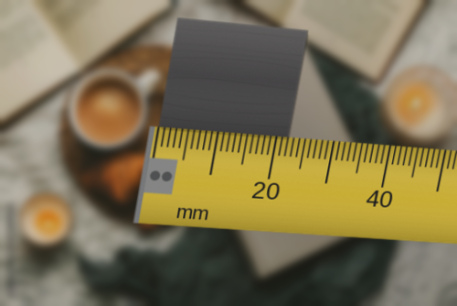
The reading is 22mm
